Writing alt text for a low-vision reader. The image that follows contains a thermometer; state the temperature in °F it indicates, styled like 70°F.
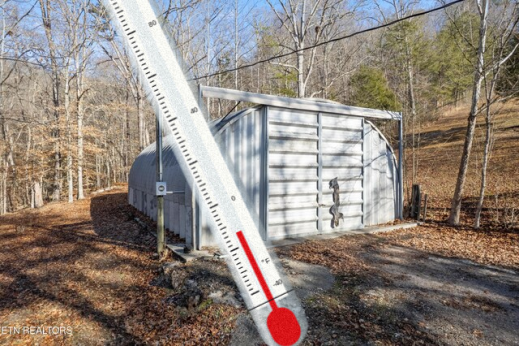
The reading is -14°F
